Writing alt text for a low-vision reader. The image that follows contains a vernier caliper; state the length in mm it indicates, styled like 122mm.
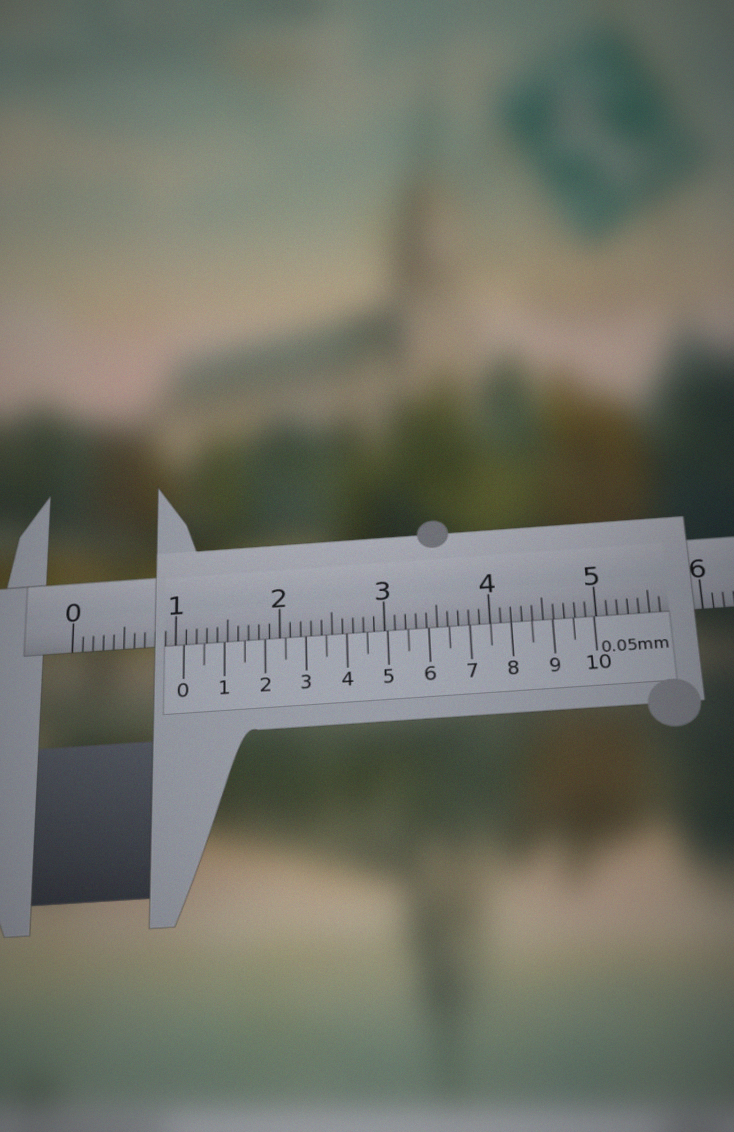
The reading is 10.8mm
